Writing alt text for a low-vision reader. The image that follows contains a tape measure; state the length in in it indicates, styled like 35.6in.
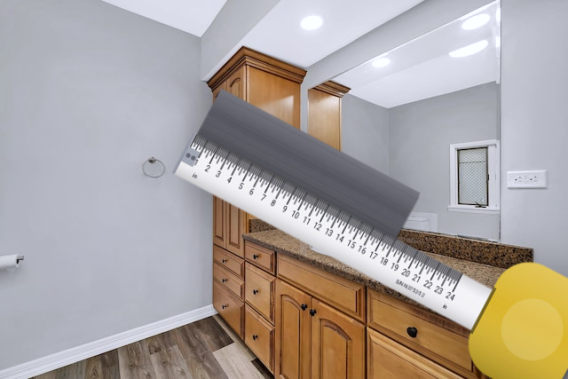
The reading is 18in
